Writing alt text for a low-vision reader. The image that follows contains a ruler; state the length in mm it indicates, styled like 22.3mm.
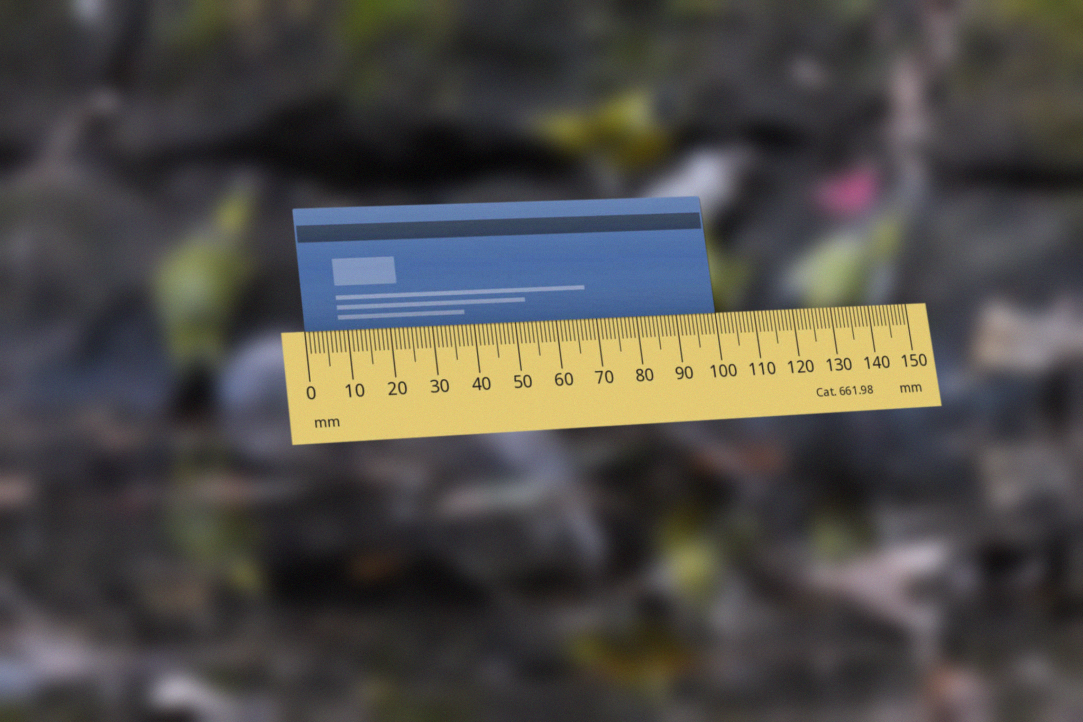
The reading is 100mm
